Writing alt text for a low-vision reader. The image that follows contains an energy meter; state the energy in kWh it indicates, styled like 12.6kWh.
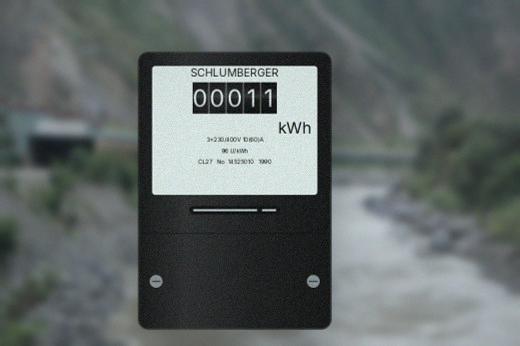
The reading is 11kWh
